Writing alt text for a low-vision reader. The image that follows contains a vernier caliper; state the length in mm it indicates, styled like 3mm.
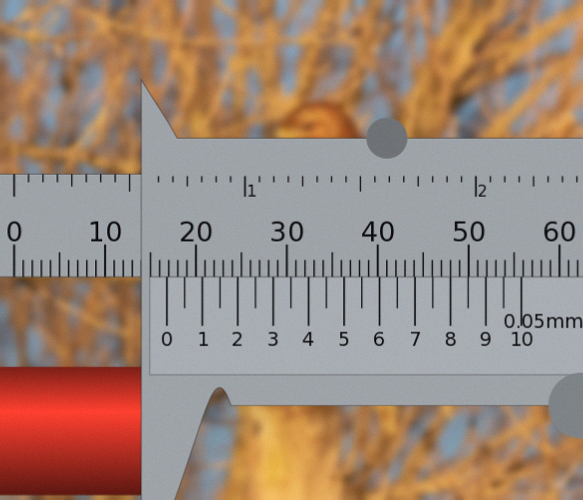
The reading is 16.8mm
